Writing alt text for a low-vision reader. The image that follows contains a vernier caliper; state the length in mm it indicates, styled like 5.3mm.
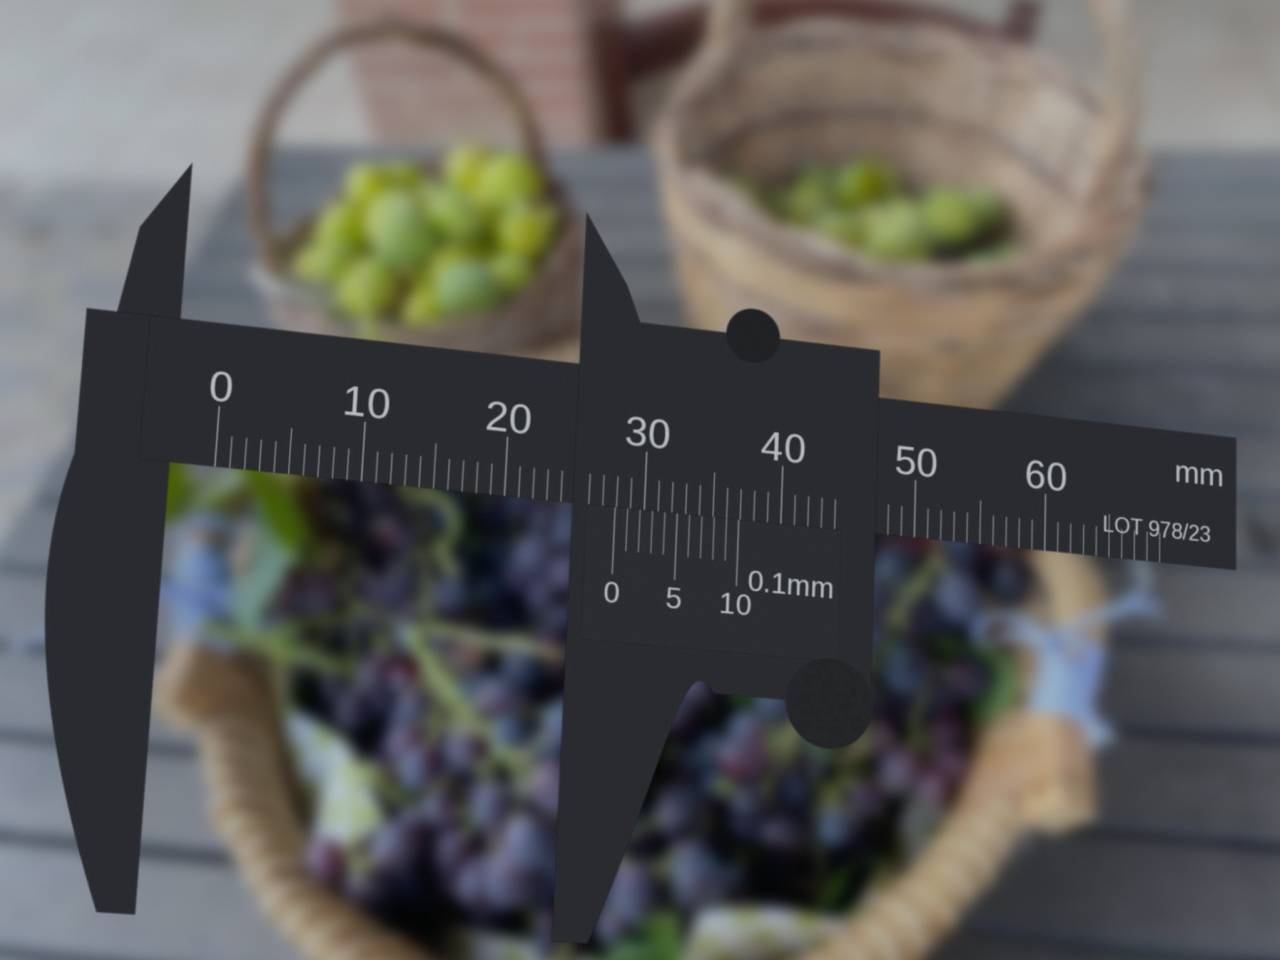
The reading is 27.9mm
